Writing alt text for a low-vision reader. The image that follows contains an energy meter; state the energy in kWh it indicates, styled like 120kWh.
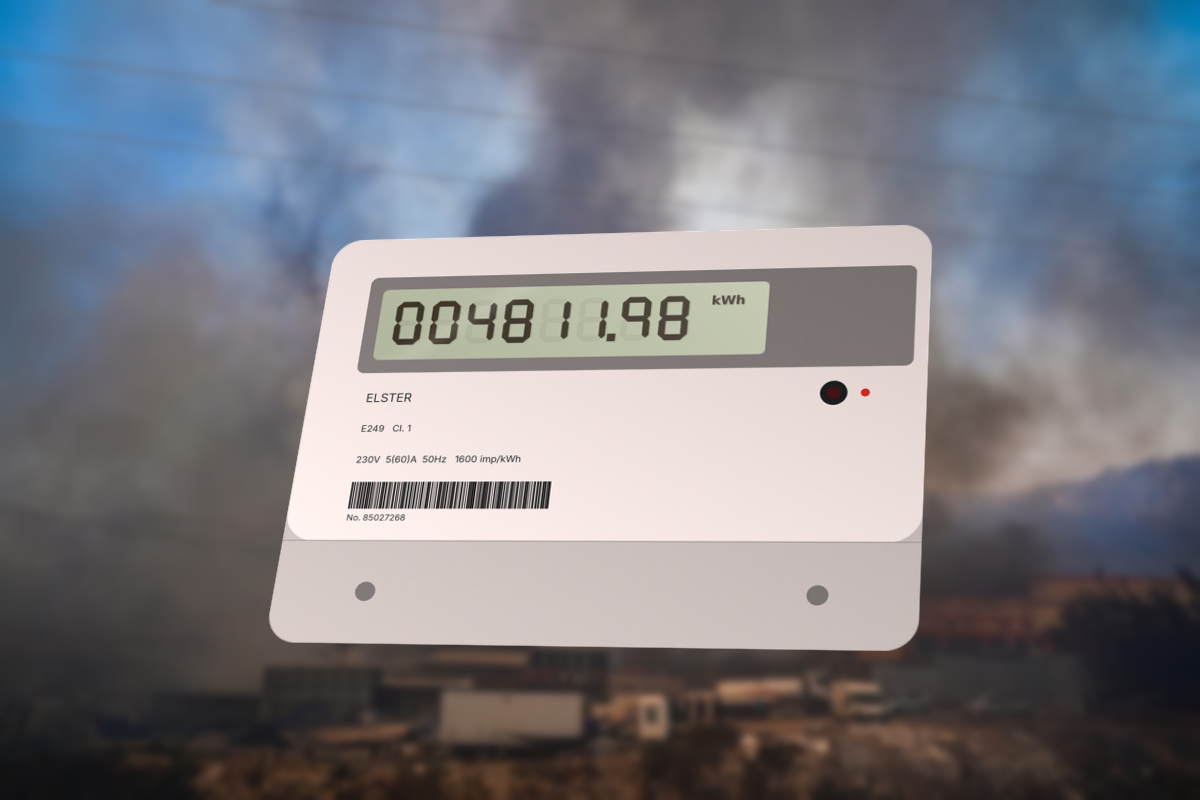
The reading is 4811.98kWh
